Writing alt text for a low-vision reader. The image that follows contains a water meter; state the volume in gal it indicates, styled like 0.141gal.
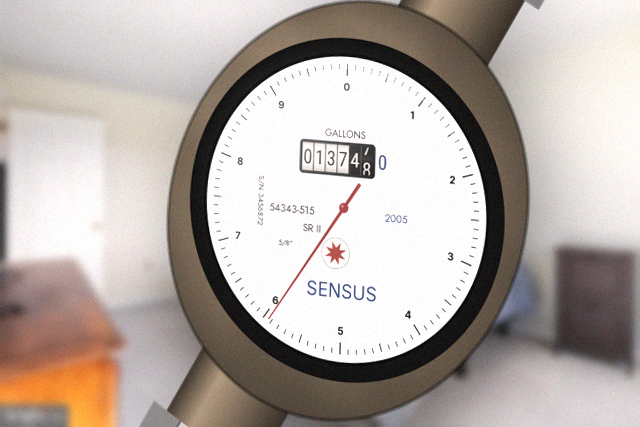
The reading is 137475.9gal
